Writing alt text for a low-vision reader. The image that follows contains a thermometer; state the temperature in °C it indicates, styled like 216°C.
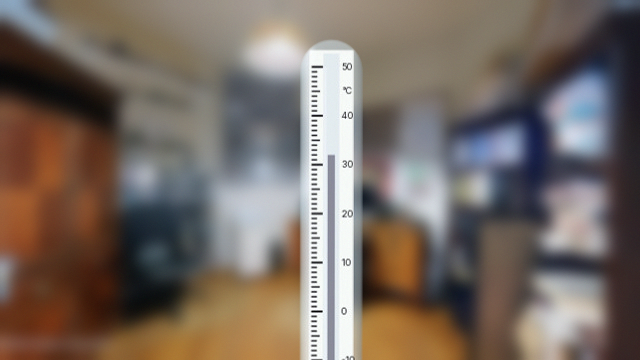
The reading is 32°C
